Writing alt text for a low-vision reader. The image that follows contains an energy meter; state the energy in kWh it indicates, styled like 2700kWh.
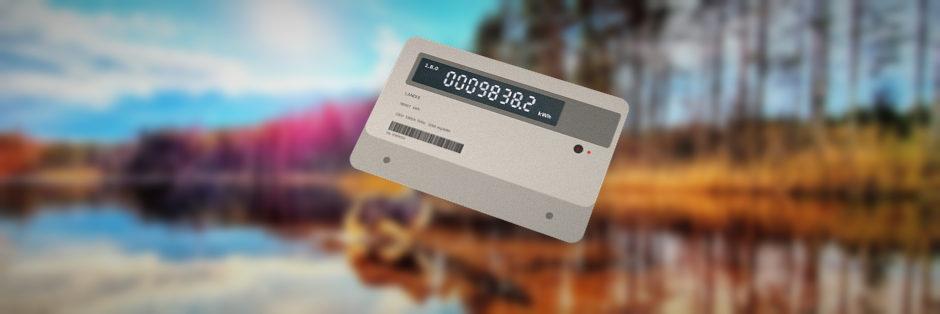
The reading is 9838.2kWh
